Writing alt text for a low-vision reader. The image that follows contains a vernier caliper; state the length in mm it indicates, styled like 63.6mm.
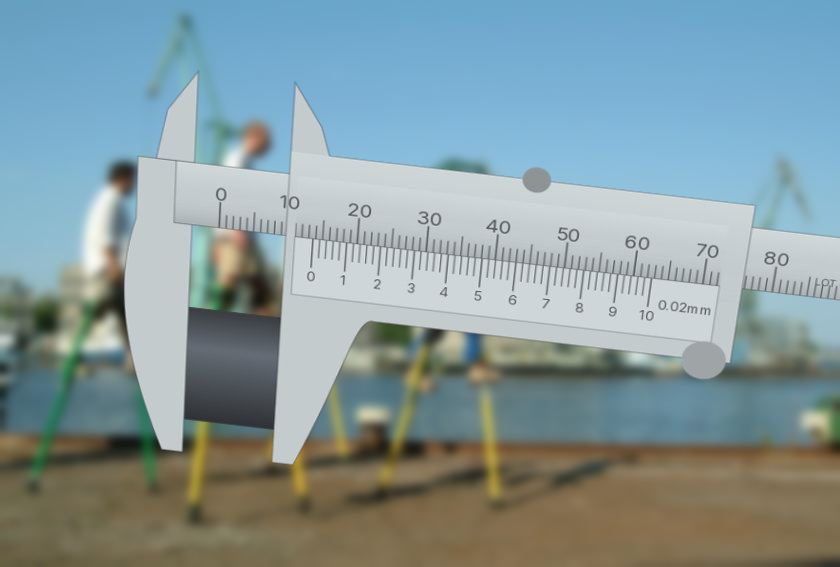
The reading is 13.6mm
